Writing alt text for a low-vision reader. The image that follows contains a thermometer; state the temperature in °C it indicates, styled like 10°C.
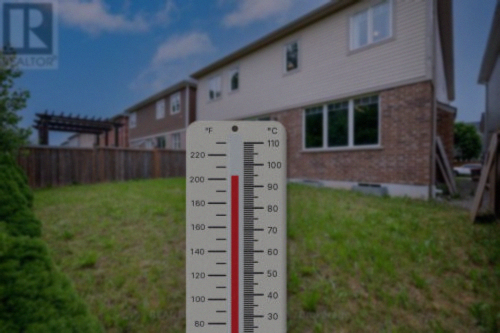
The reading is 95°C
